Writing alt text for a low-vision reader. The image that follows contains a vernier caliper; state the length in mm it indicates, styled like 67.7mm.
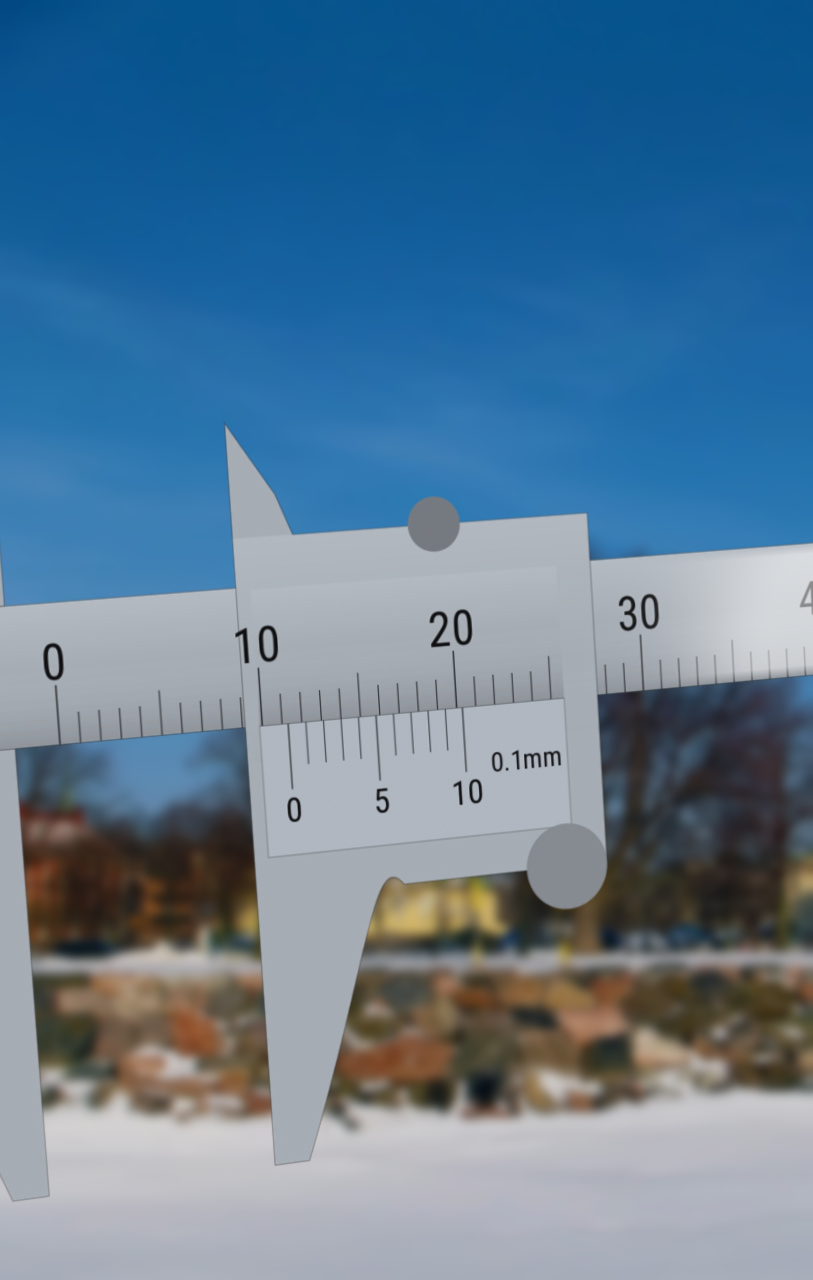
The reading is 11.3mm
